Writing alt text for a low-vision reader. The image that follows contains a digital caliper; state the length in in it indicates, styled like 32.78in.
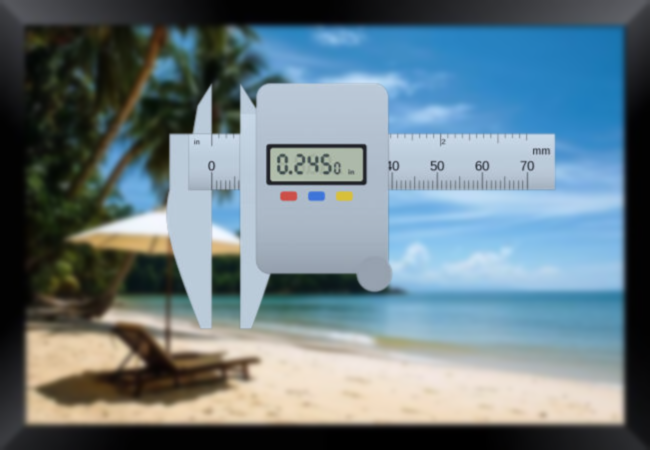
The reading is 0.2450in
